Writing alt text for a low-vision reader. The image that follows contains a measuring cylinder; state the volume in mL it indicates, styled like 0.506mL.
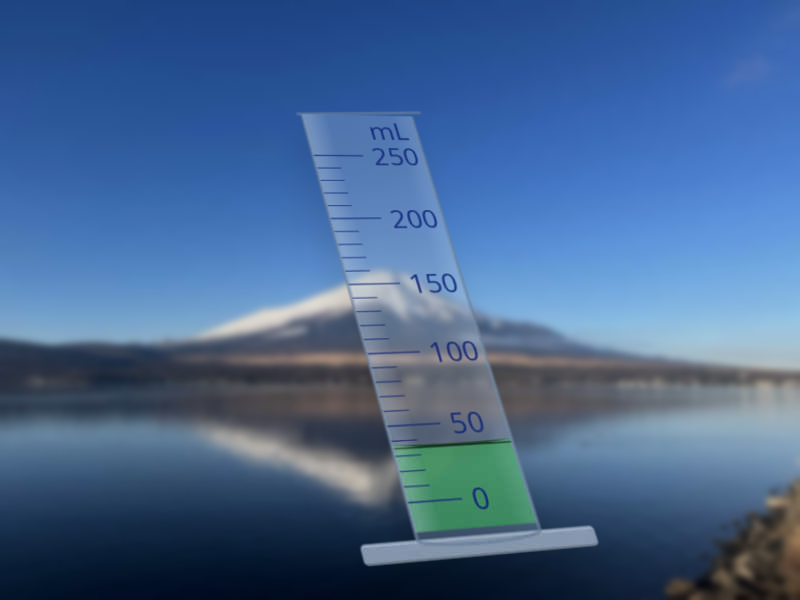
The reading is 35mL
